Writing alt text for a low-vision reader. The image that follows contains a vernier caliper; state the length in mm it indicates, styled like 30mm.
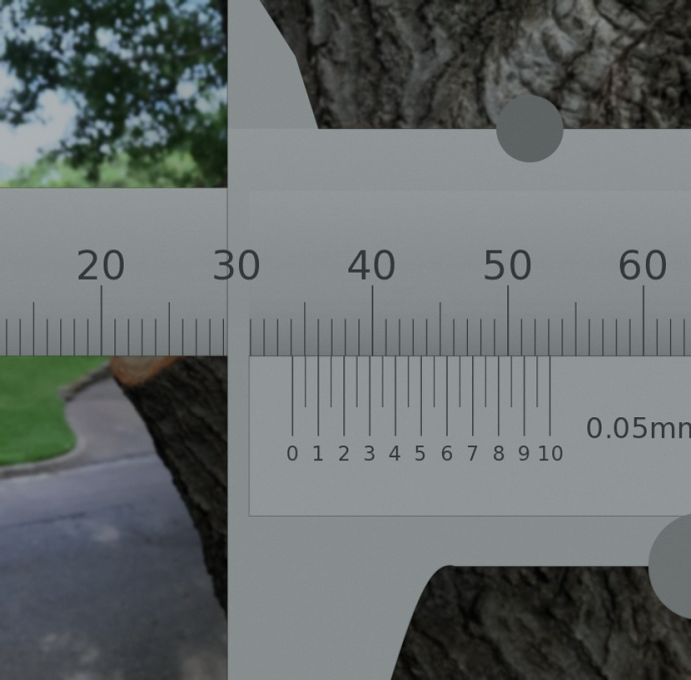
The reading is 34.1mm
